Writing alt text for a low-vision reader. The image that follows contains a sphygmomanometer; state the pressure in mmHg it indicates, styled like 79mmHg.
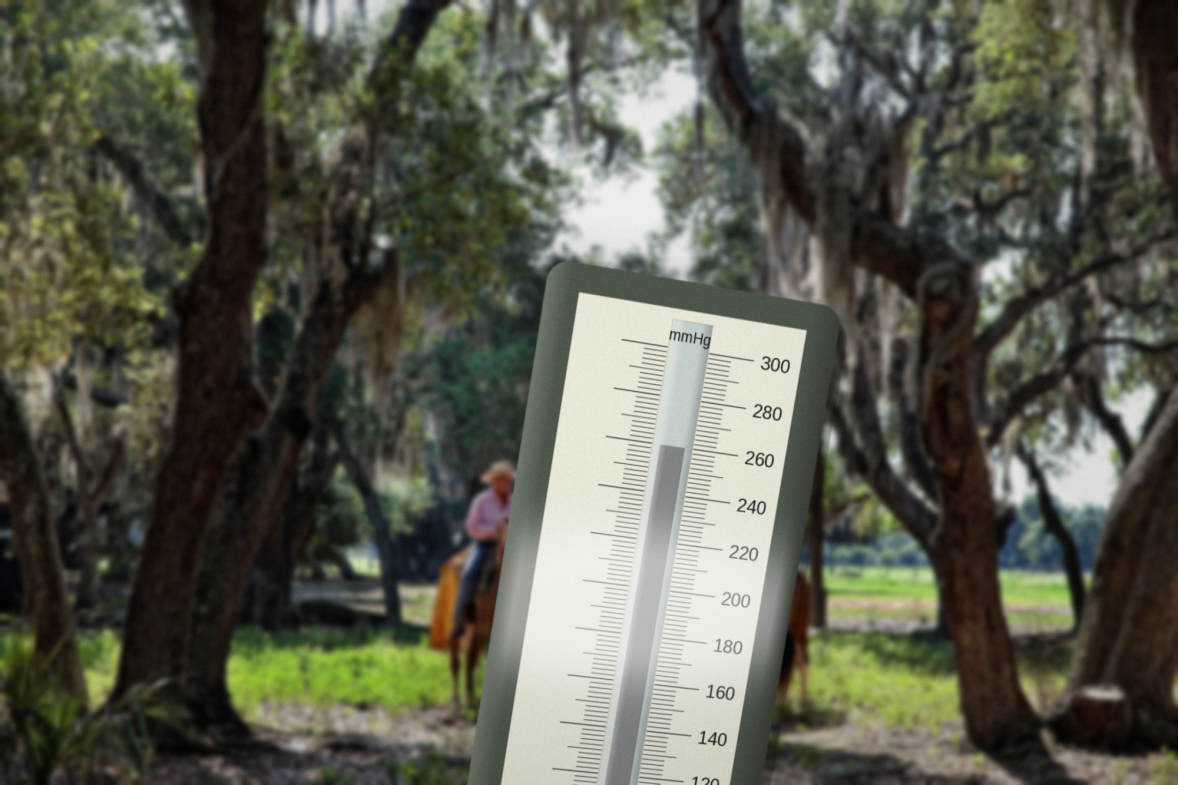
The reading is 260mmHg
